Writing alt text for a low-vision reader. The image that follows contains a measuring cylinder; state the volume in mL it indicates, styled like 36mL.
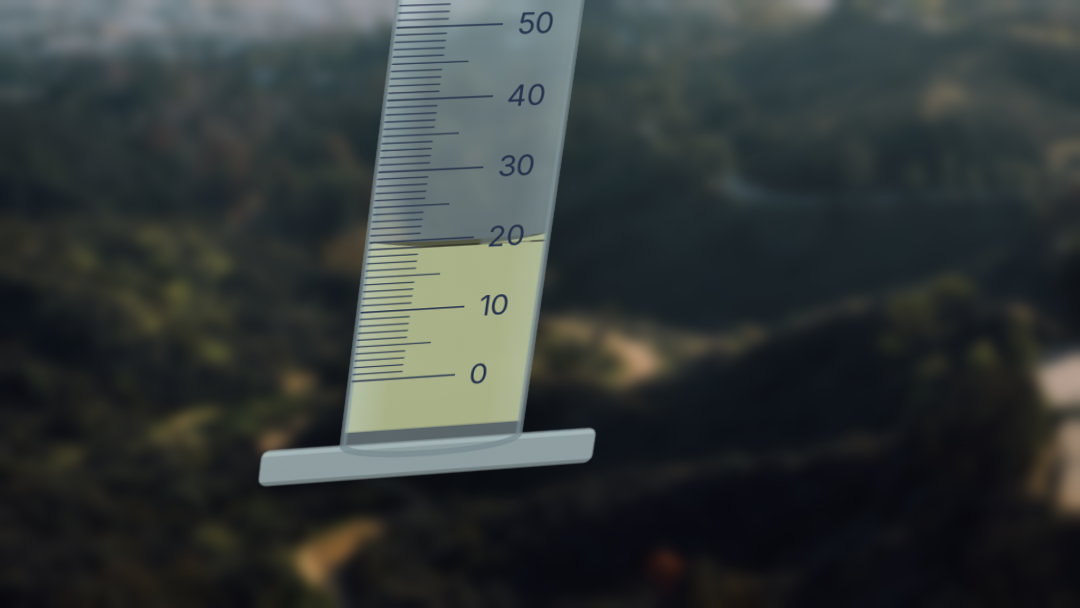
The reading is 19mL
